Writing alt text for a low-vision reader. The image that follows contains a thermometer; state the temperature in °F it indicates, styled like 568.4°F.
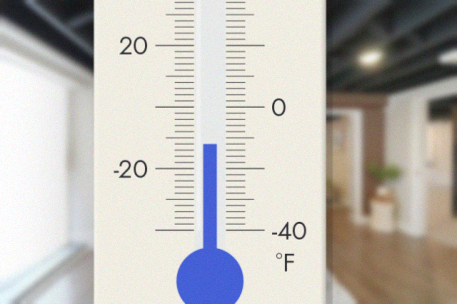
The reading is -12°F
